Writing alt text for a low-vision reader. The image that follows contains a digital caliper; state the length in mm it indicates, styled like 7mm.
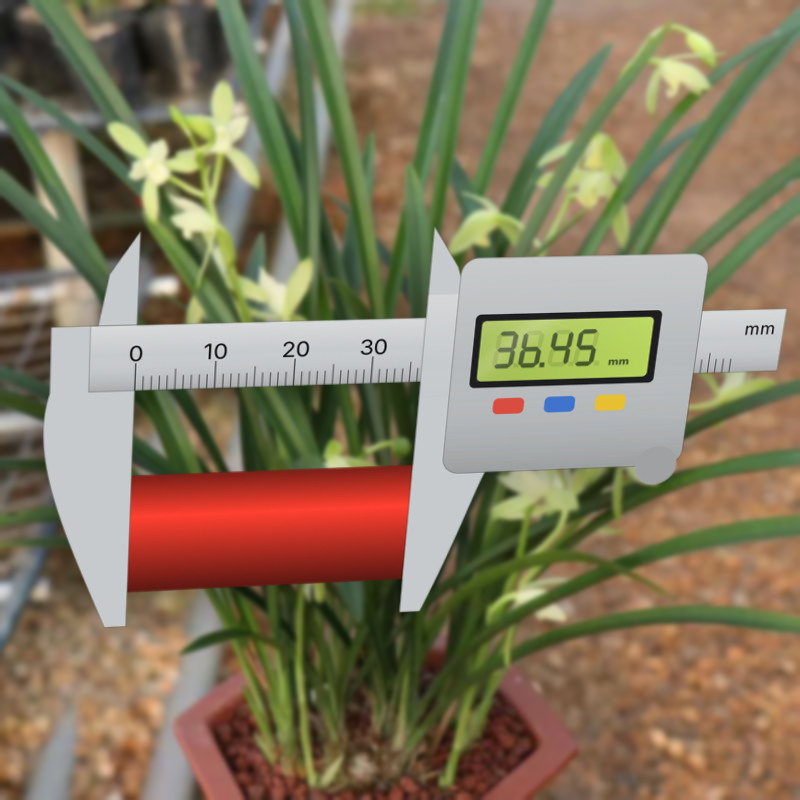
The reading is 36.45mm
